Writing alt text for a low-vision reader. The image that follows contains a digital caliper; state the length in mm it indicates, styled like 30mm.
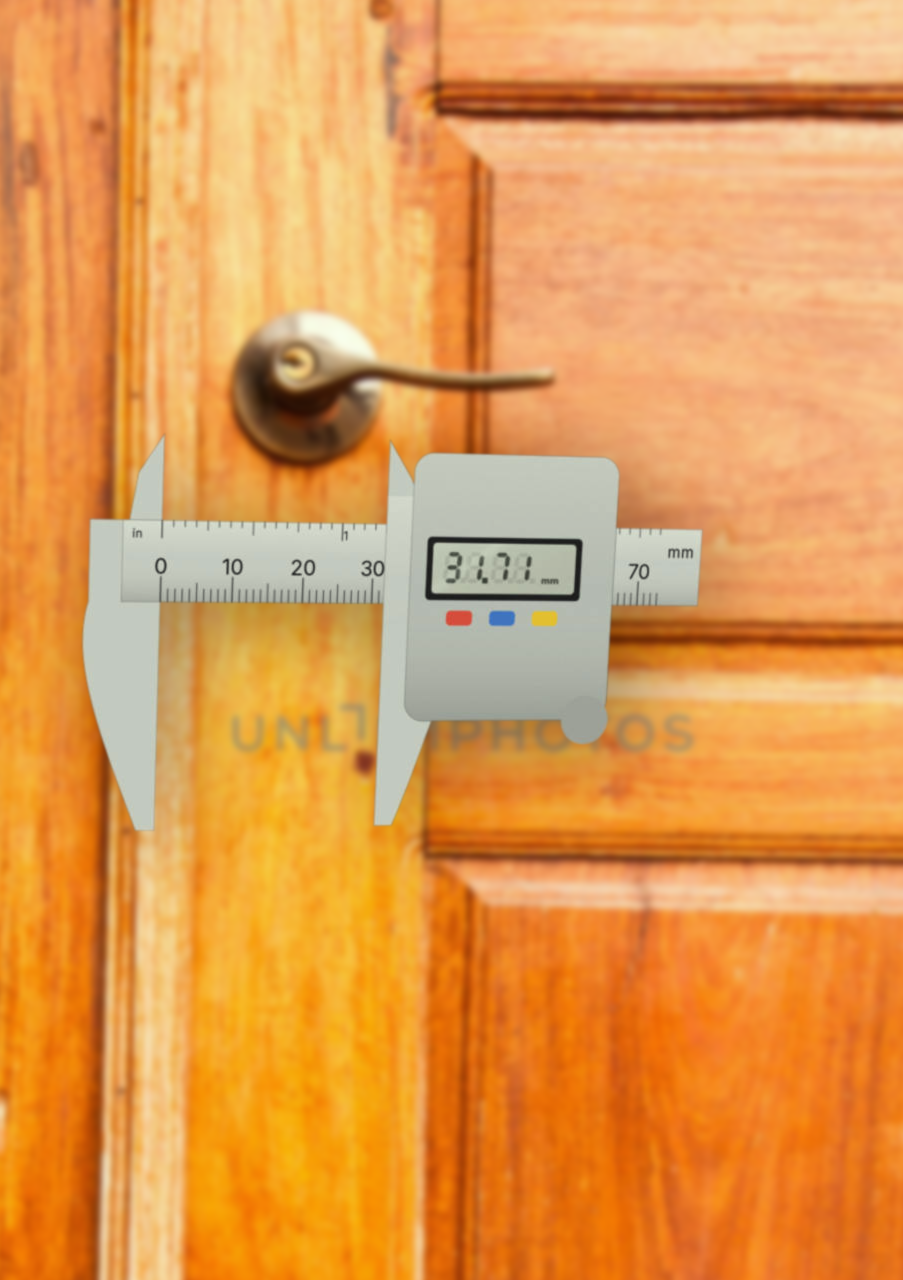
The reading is 31.71mm
